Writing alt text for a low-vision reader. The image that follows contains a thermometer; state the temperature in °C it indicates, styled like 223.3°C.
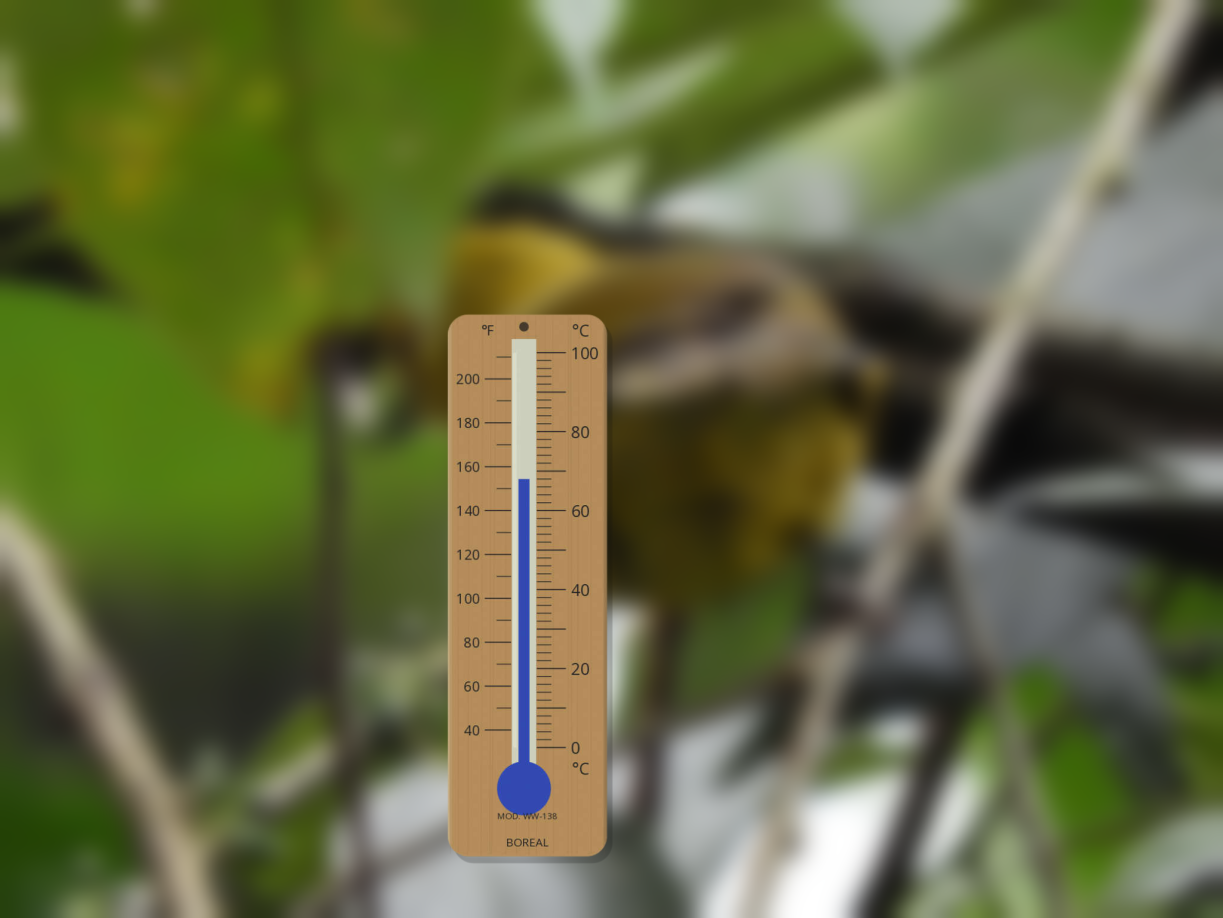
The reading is 68°C
